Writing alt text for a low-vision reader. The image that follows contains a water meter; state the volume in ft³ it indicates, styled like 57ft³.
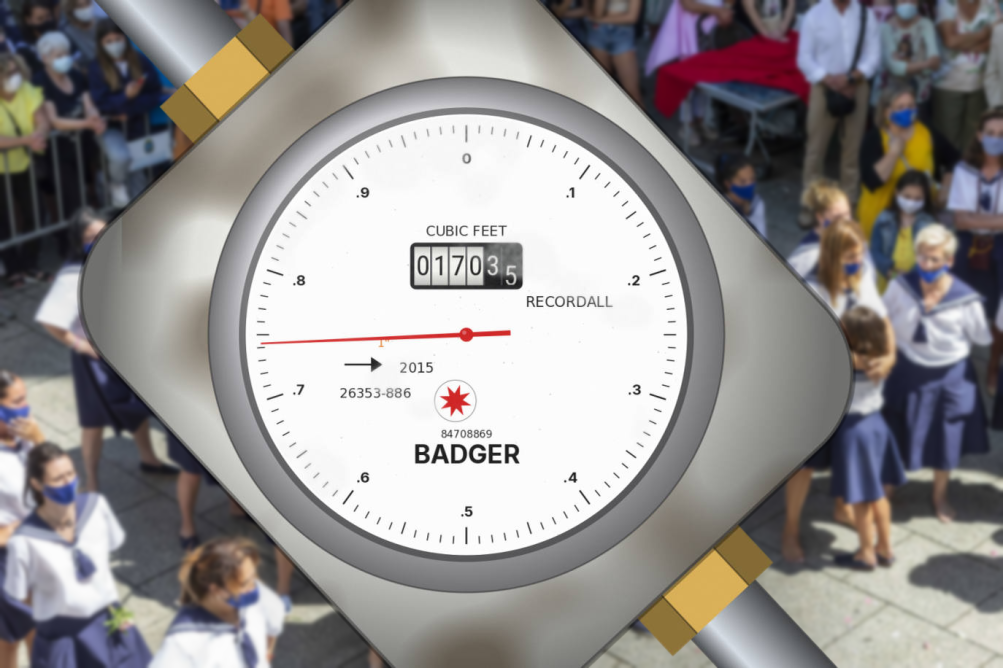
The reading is 17034.74ft³
